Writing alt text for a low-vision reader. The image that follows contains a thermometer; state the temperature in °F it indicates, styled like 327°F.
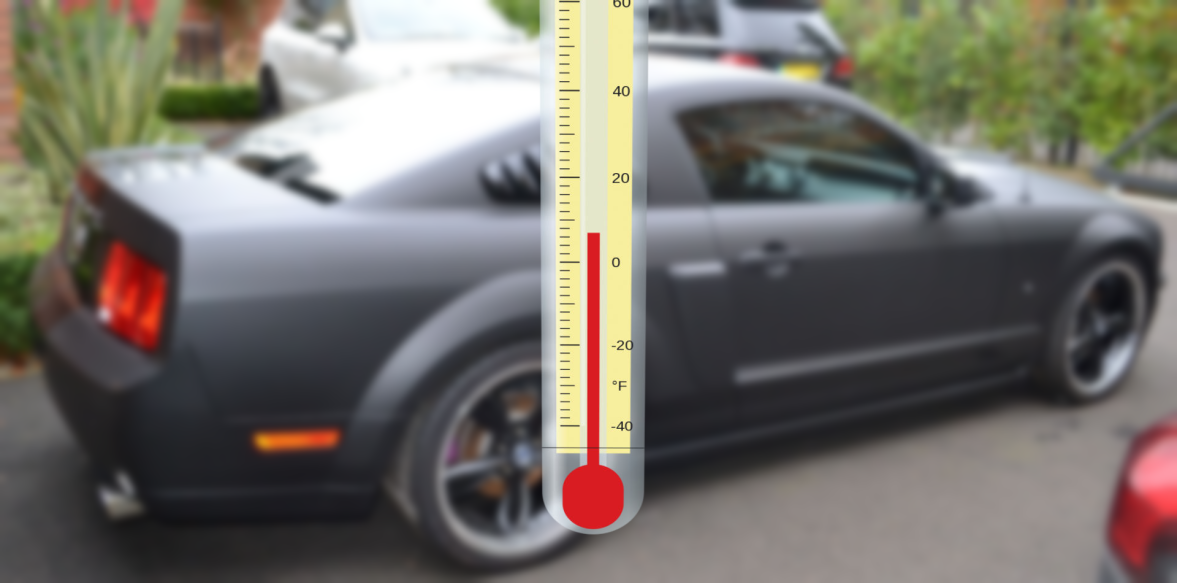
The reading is 7°F
